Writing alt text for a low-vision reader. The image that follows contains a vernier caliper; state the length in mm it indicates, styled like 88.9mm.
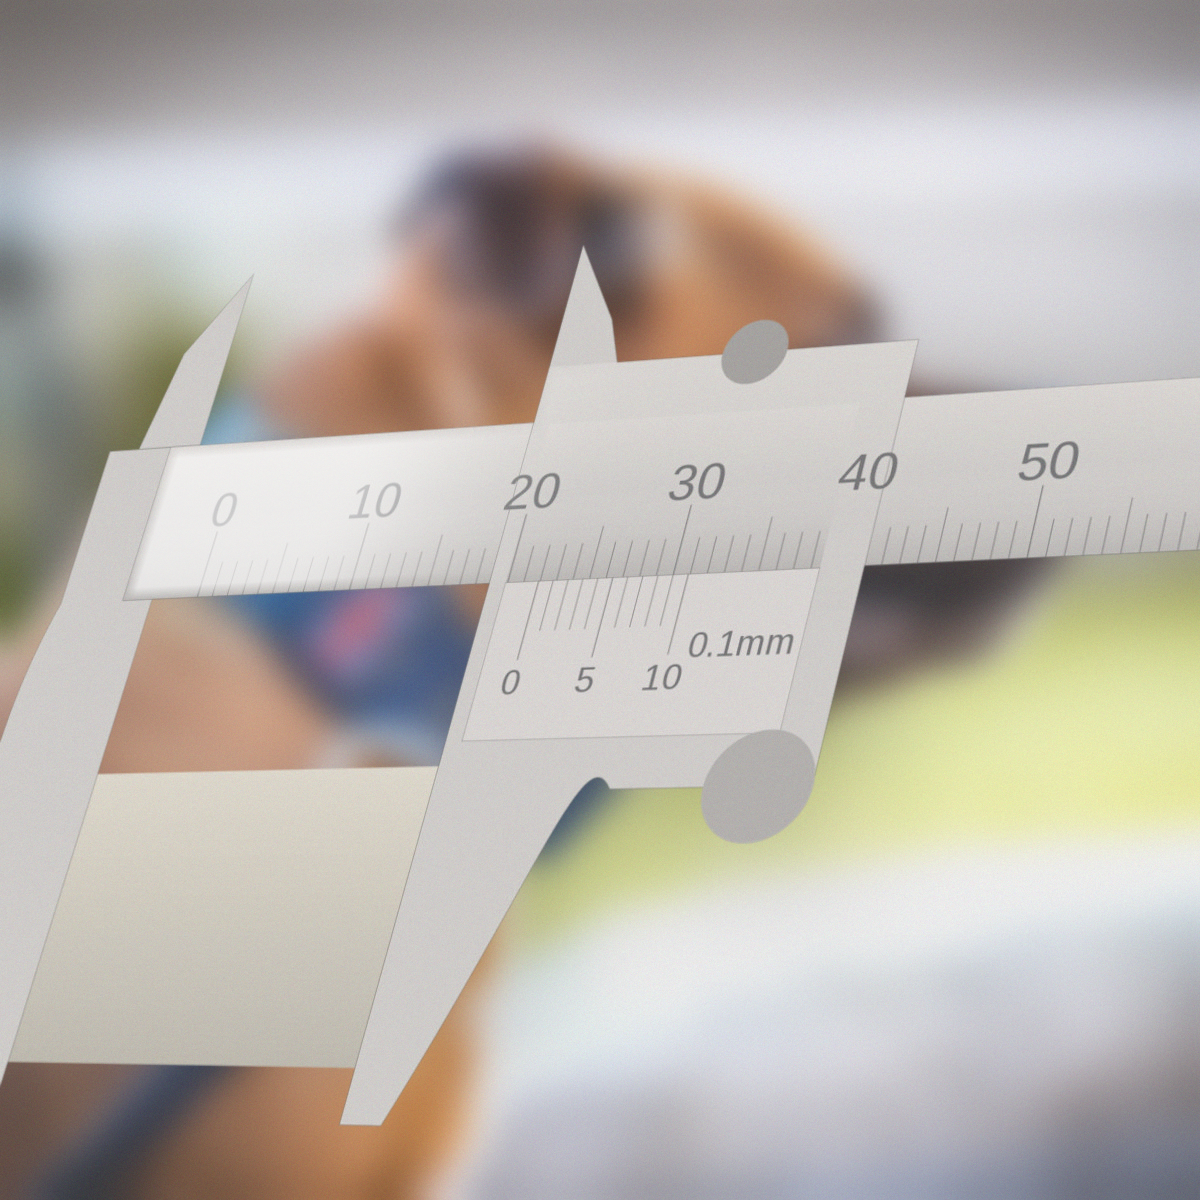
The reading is 21.9mm
